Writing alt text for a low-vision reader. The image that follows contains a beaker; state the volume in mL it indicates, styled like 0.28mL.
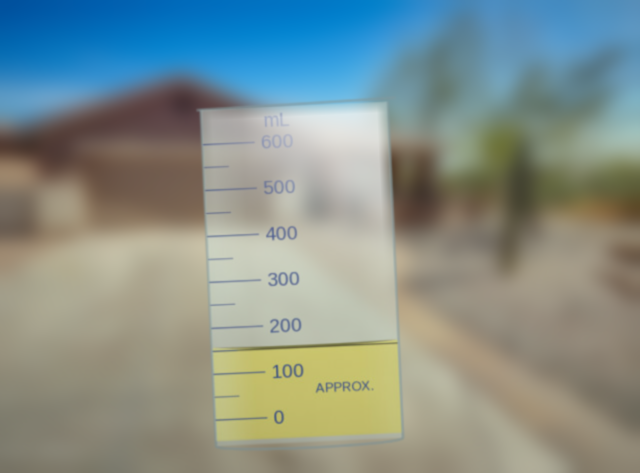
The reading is 150mL
